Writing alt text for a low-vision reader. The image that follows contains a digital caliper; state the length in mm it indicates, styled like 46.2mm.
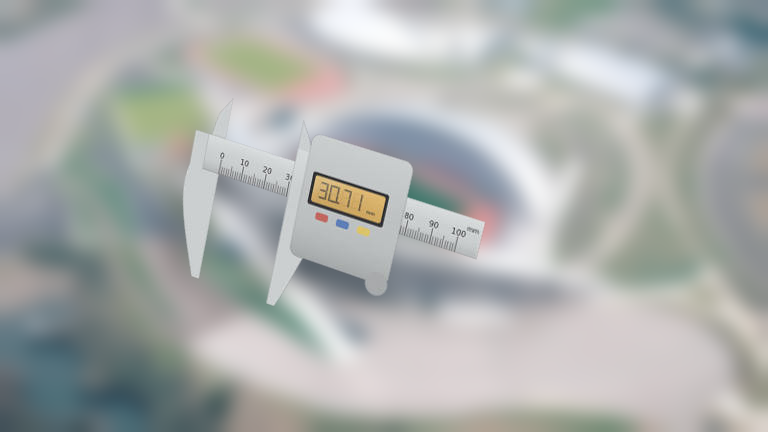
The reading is 30.71mm
